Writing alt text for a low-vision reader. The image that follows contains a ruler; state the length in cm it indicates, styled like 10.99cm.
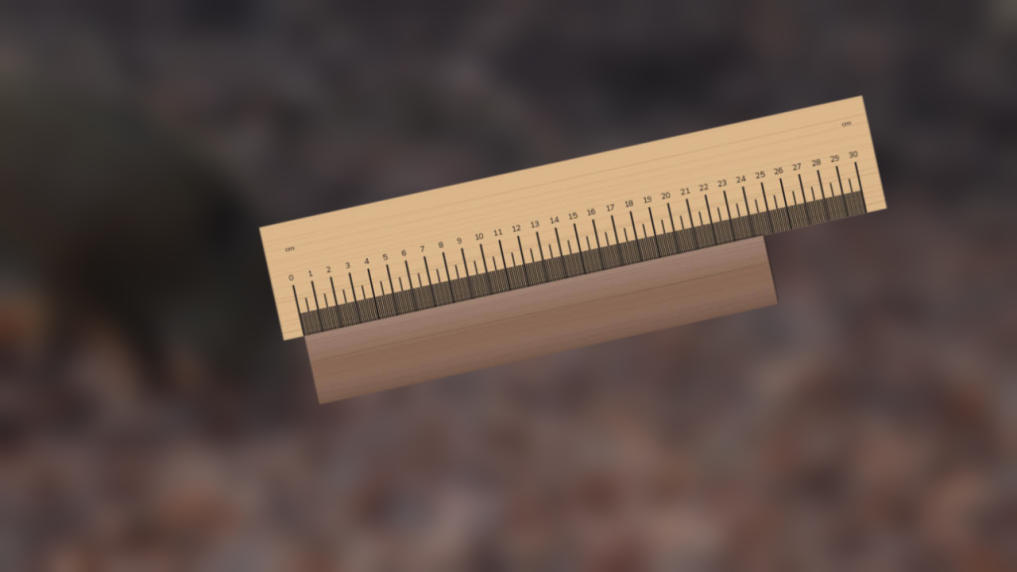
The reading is 24.5cm
